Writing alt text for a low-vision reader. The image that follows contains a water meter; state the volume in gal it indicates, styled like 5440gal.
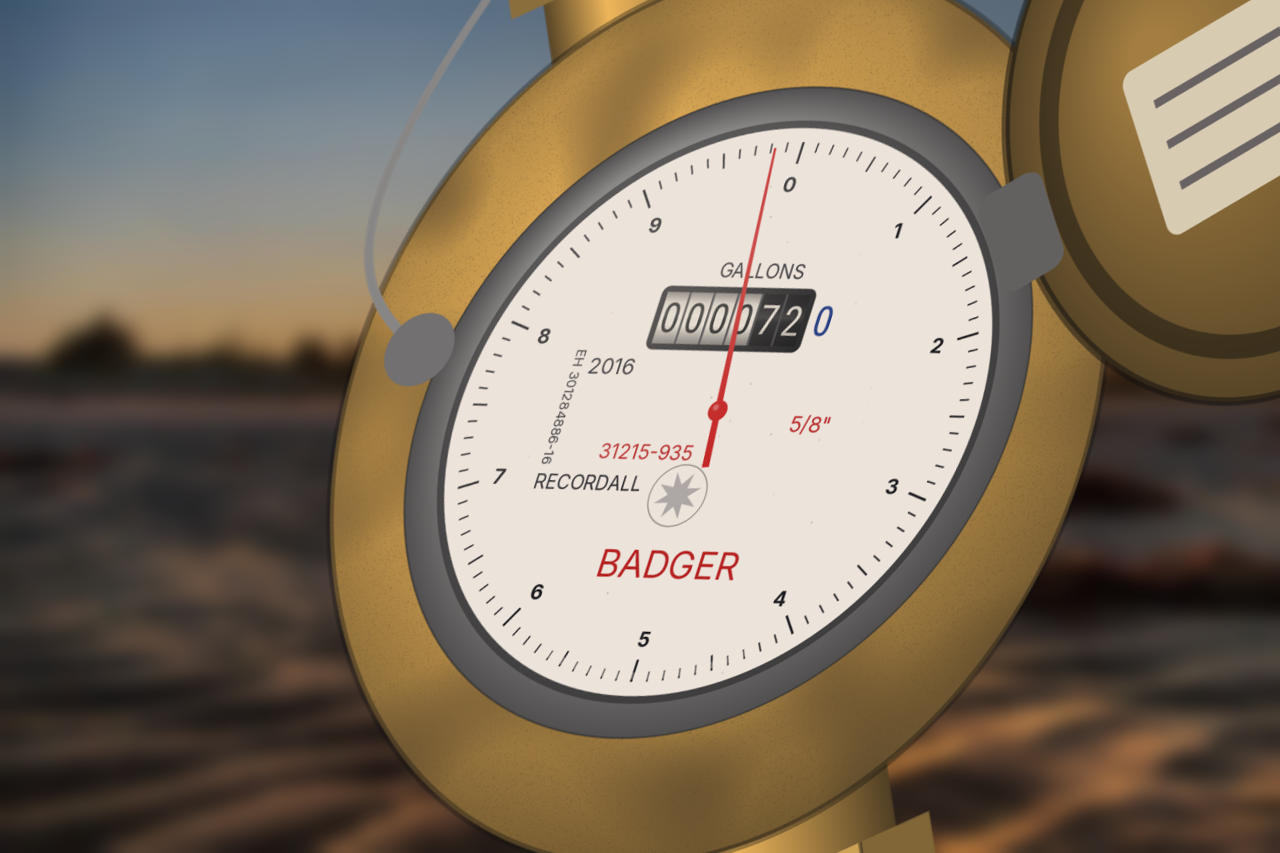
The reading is 719.8gal
